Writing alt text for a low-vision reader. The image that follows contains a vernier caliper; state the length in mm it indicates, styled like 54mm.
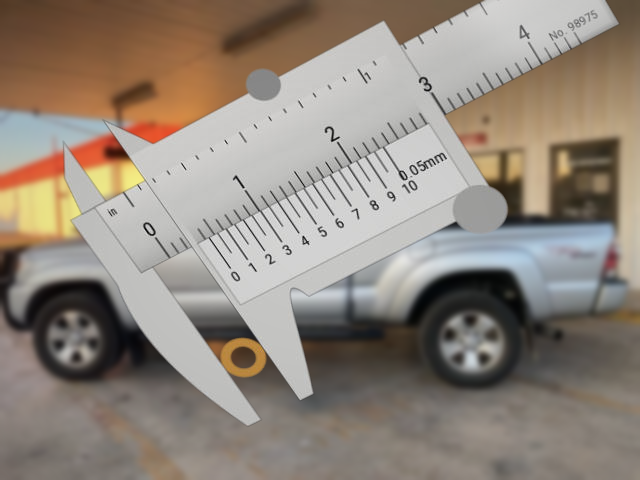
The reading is 4.4mm
